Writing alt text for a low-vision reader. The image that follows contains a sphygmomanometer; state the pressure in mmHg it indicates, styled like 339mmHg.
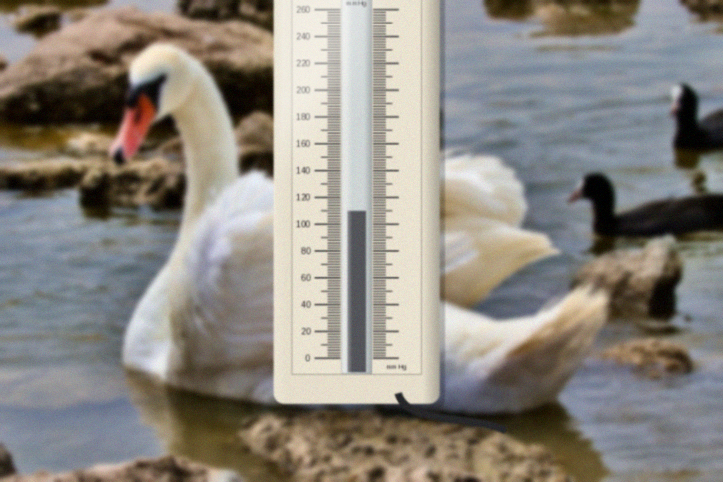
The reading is 110mmHg
